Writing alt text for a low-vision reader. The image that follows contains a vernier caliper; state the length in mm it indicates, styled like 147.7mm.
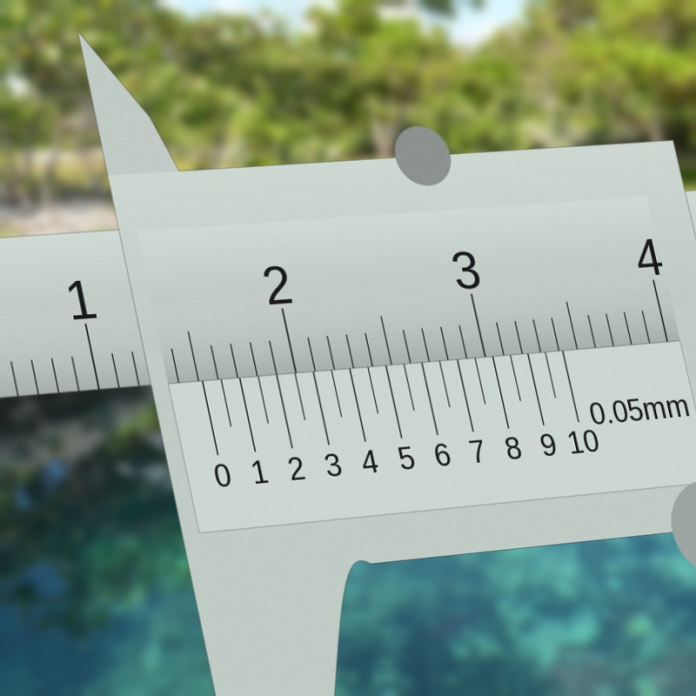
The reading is 15.2mm
